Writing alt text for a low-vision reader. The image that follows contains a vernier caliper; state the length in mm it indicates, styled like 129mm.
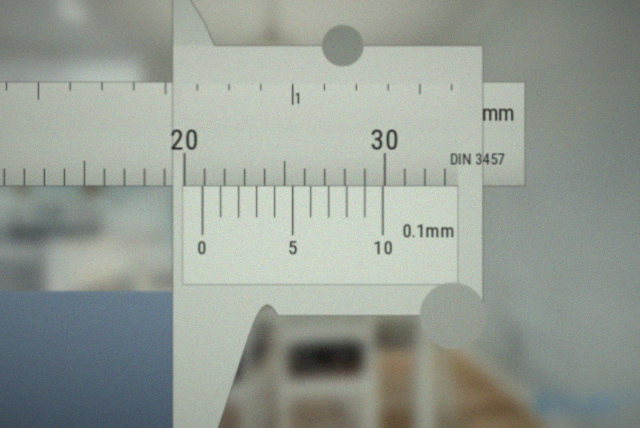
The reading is 20.9mm
